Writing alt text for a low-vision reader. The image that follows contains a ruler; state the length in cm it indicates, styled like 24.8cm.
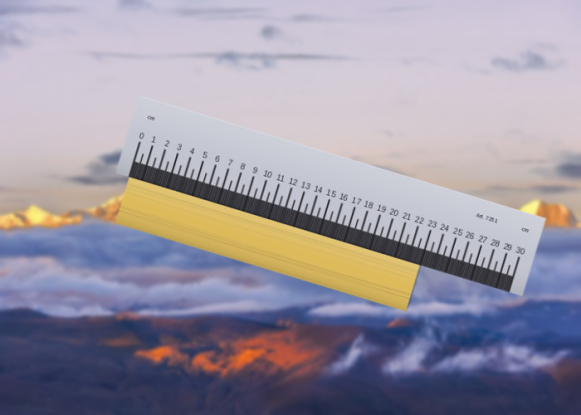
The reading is 23cm
